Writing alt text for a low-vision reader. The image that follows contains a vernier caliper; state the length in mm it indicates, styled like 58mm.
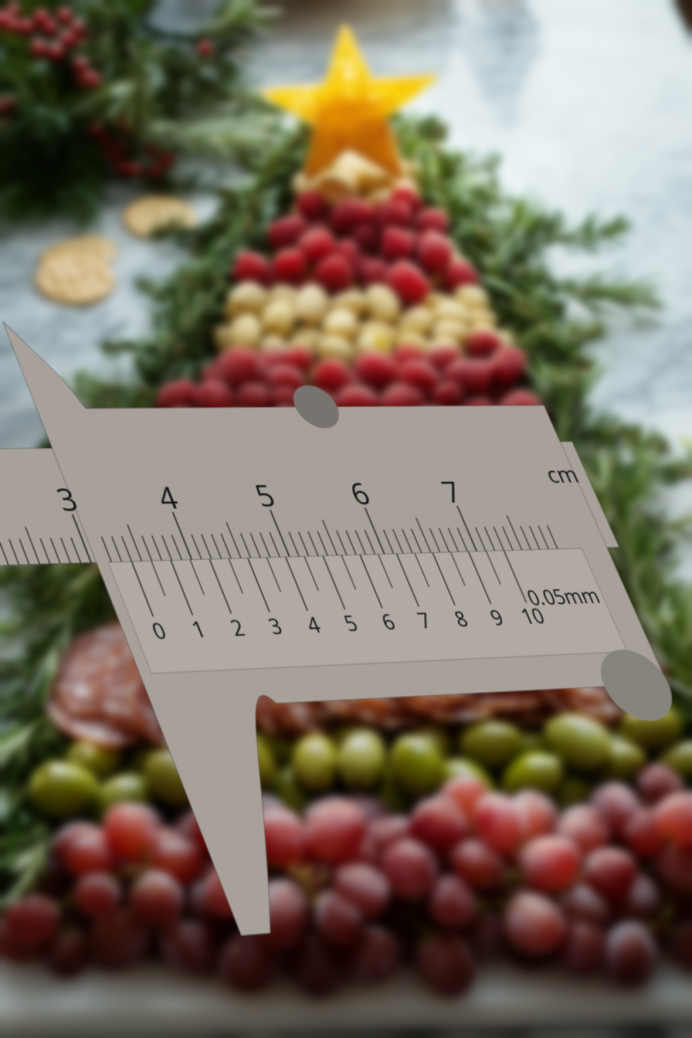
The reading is 34.0mm
